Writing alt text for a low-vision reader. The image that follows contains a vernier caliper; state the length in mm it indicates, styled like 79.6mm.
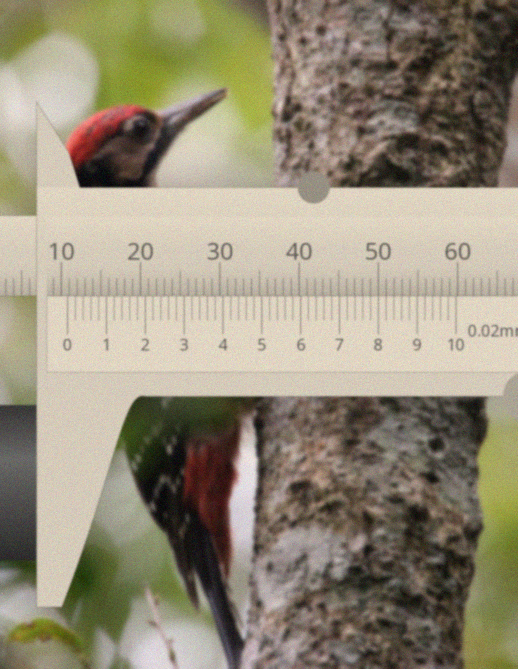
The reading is 10.8mm
